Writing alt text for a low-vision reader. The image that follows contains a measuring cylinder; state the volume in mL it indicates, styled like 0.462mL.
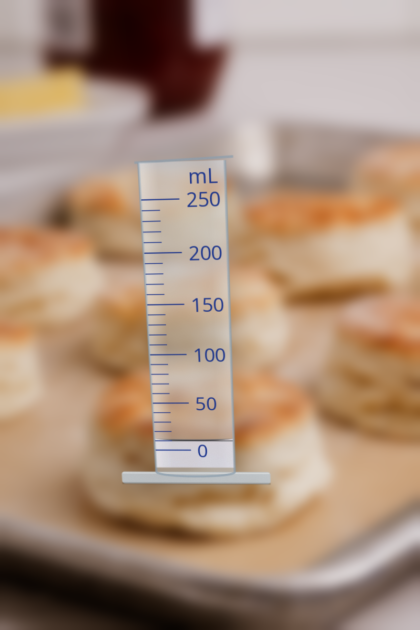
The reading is 10mL
